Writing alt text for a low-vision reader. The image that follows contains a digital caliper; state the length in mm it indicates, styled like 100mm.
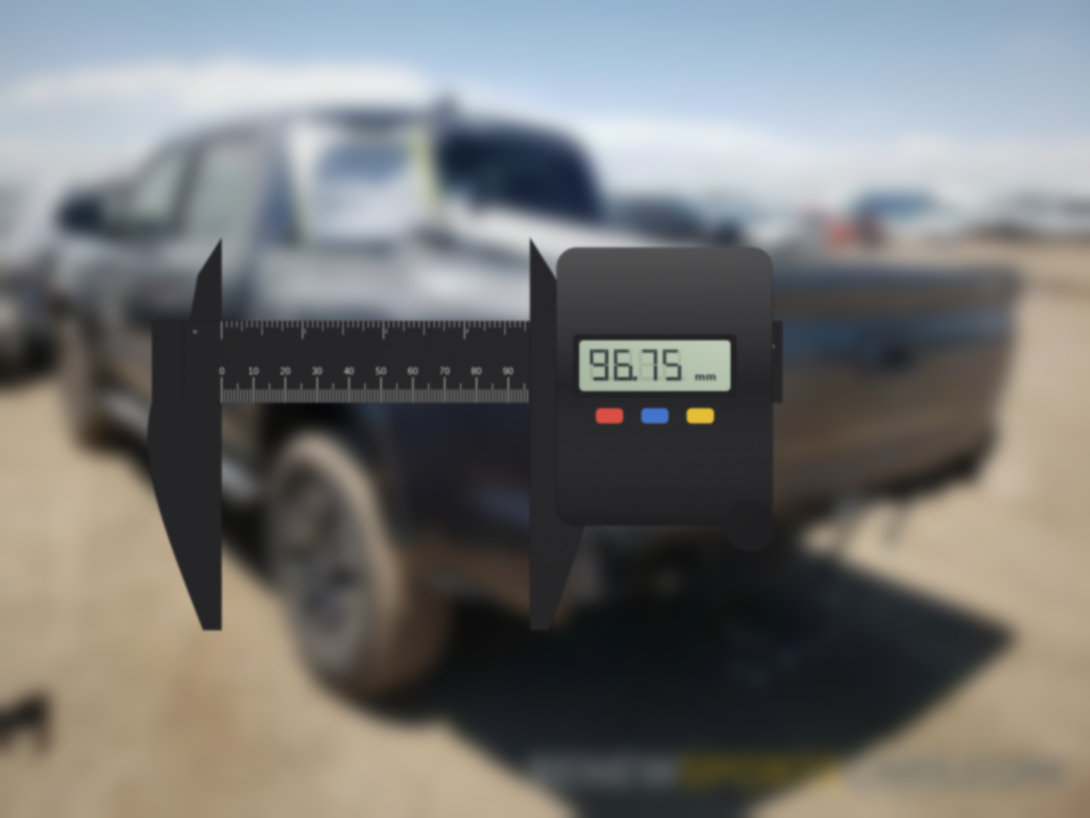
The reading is 96.75mm
